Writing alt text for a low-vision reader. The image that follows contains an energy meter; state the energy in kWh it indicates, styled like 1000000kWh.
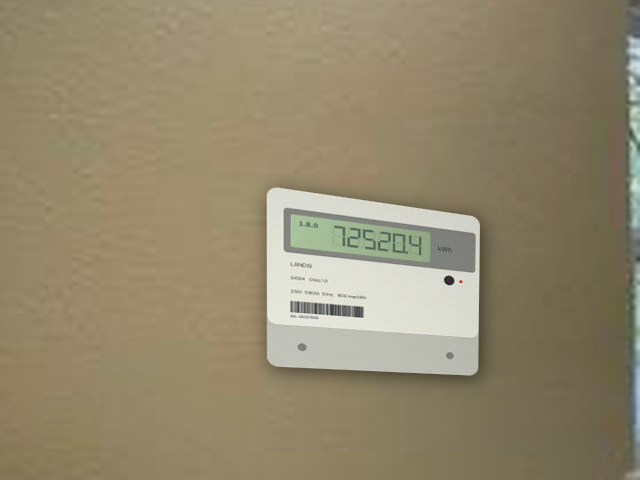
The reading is 72520.4kWh
